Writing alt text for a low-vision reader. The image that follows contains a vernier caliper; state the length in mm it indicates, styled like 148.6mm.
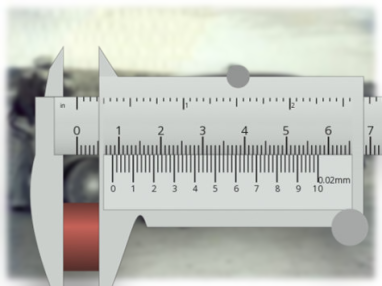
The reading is 8.5mm
